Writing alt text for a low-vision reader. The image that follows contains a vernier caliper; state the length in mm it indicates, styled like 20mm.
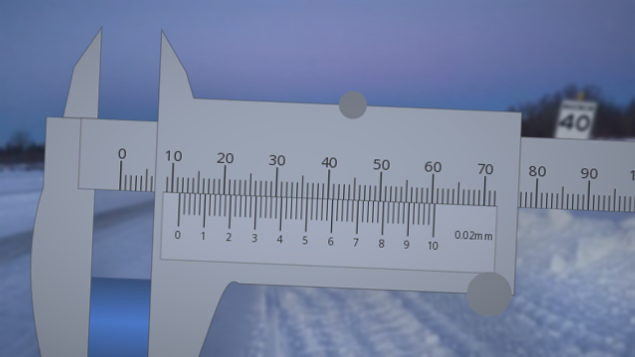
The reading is 11.5mm
